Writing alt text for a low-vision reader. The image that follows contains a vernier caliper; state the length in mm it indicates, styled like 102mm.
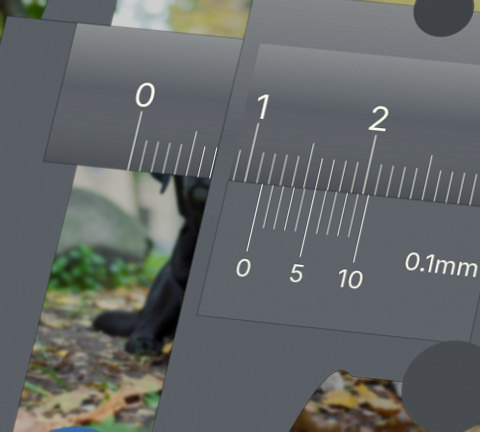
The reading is 11.5mm
